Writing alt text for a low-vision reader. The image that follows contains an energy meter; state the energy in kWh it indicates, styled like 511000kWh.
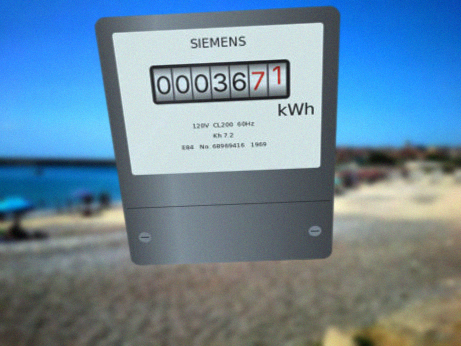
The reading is 36.71kWh
